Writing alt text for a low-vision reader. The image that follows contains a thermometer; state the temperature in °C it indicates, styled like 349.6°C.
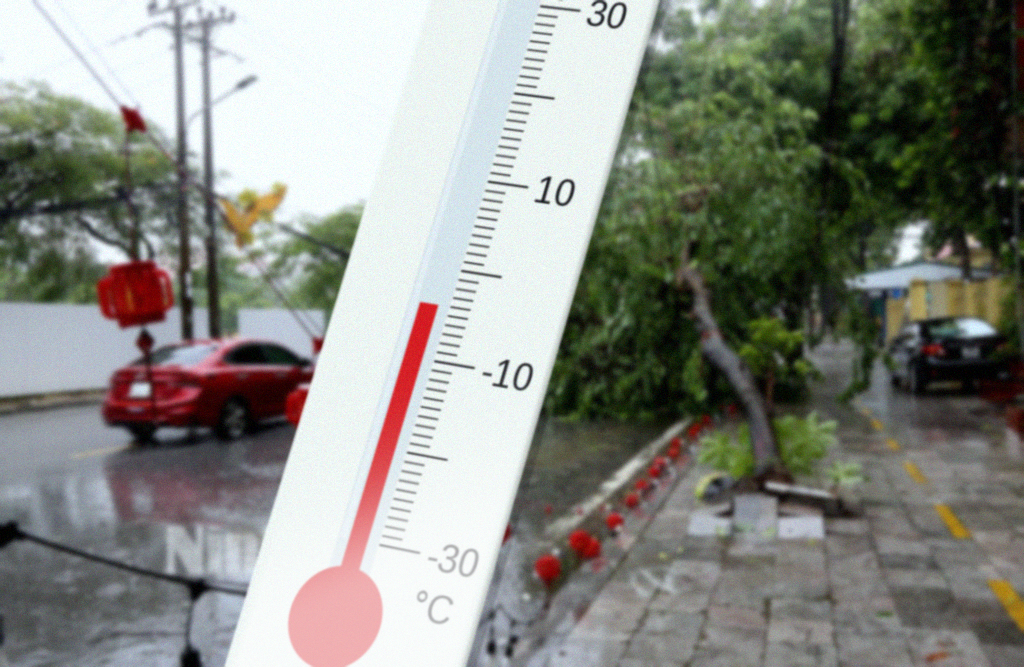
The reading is -4°C
